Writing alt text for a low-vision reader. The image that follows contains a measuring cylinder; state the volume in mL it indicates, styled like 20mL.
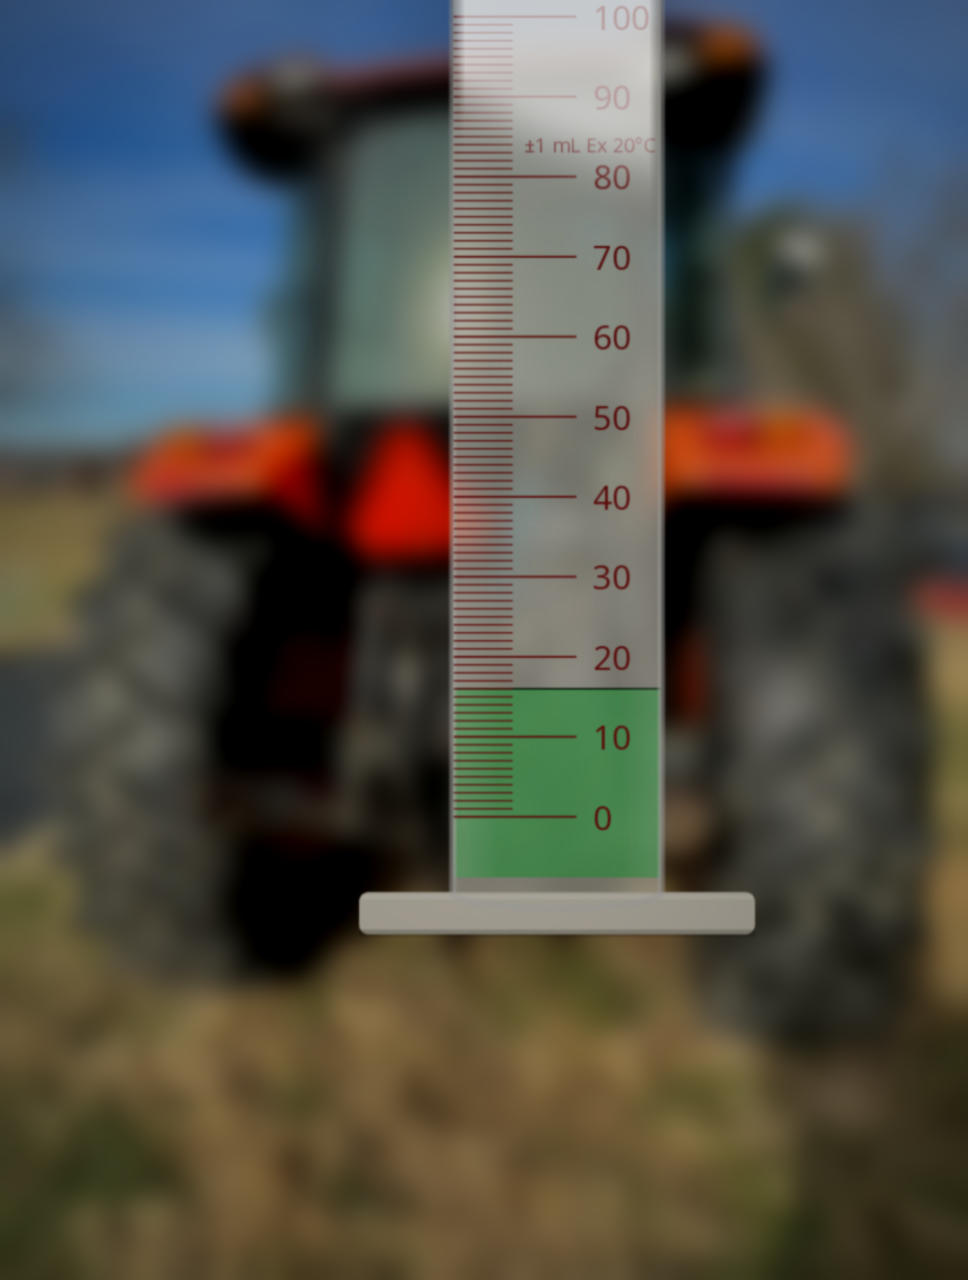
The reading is 16mL
